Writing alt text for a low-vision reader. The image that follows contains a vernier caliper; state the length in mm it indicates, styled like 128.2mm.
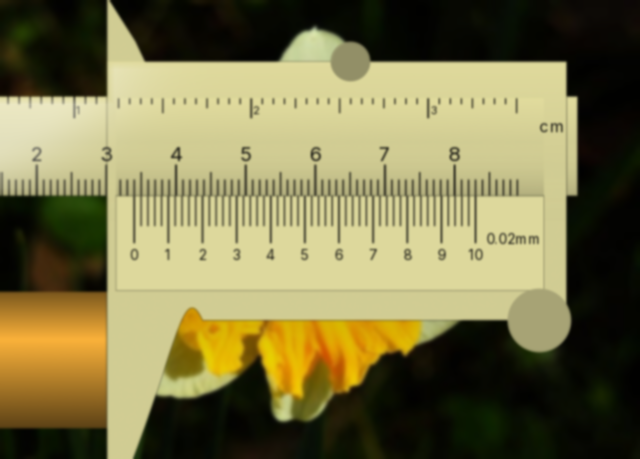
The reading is 34.0mm
